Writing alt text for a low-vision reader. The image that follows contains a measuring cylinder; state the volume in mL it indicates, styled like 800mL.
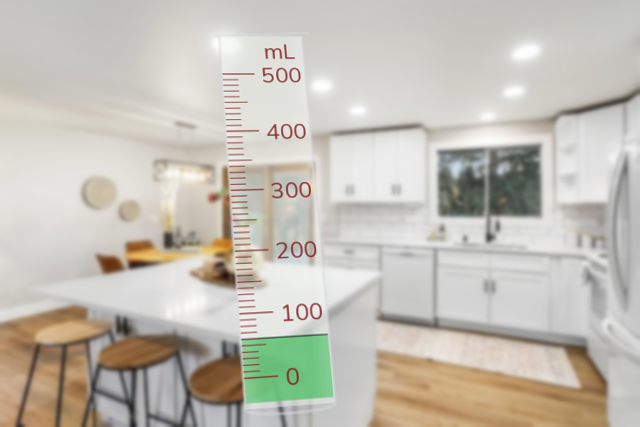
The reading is 60mL
